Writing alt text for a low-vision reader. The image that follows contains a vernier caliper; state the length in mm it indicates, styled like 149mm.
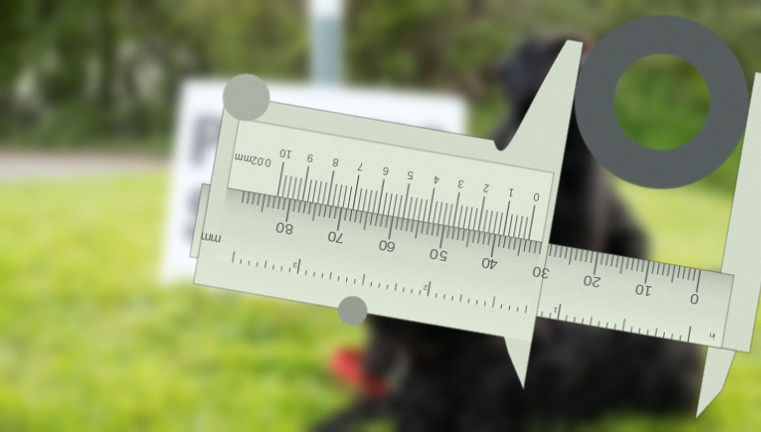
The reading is 33.5mm
